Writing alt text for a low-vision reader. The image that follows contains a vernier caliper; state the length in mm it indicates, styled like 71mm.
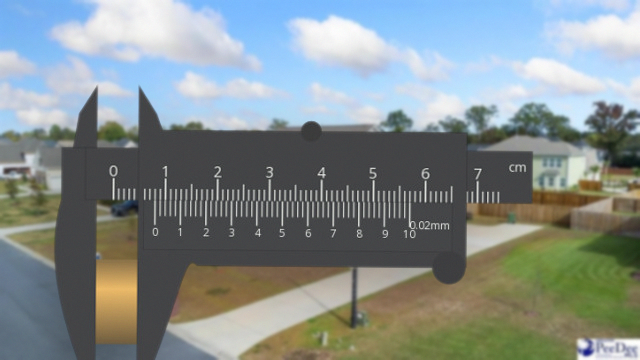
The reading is 8.0mm
